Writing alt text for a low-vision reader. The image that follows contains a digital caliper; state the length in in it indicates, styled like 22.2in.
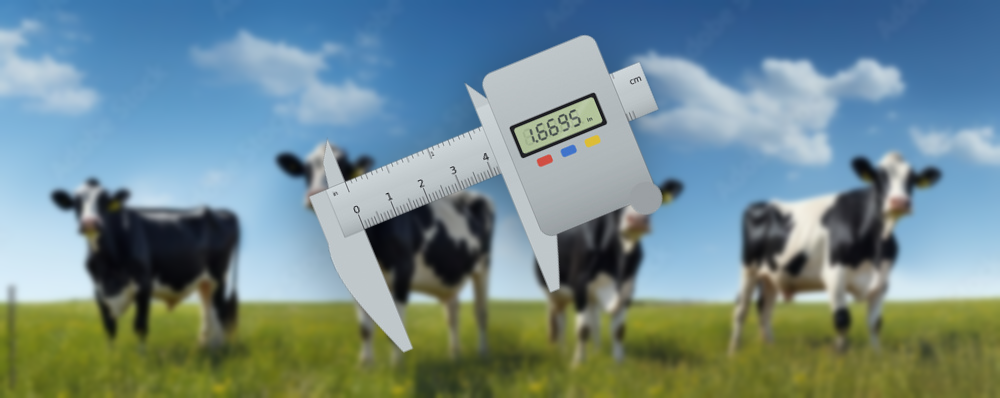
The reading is 1.6695in
